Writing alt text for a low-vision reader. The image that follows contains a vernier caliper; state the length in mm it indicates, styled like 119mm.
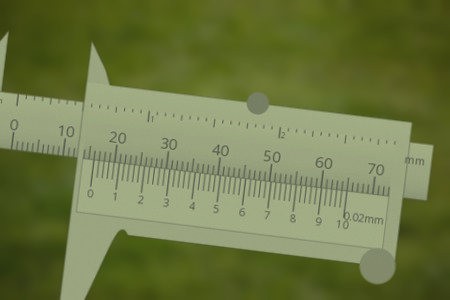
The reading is 16.0mm
